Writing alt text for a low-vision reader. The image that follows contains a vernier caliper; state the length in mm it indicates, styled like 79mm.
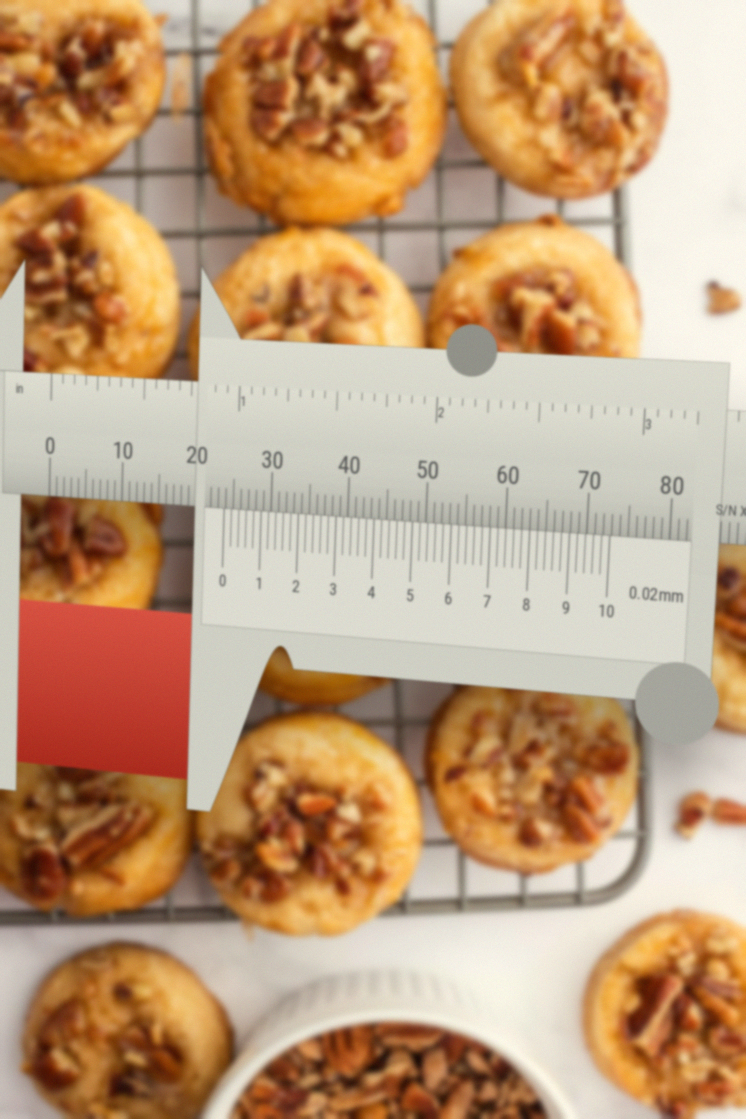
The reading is 23.8mm
